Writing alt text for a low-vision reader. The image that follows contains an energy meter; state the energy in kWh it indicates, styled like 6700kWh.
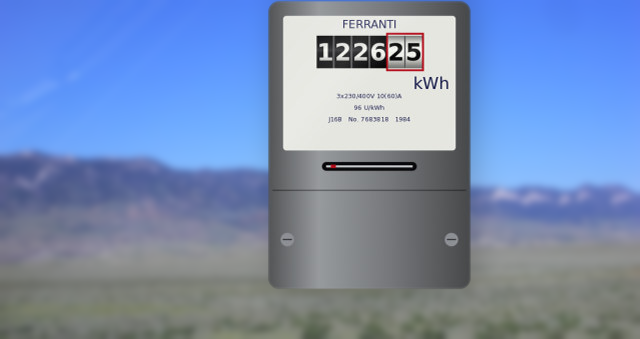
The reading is 1226.25kWh
